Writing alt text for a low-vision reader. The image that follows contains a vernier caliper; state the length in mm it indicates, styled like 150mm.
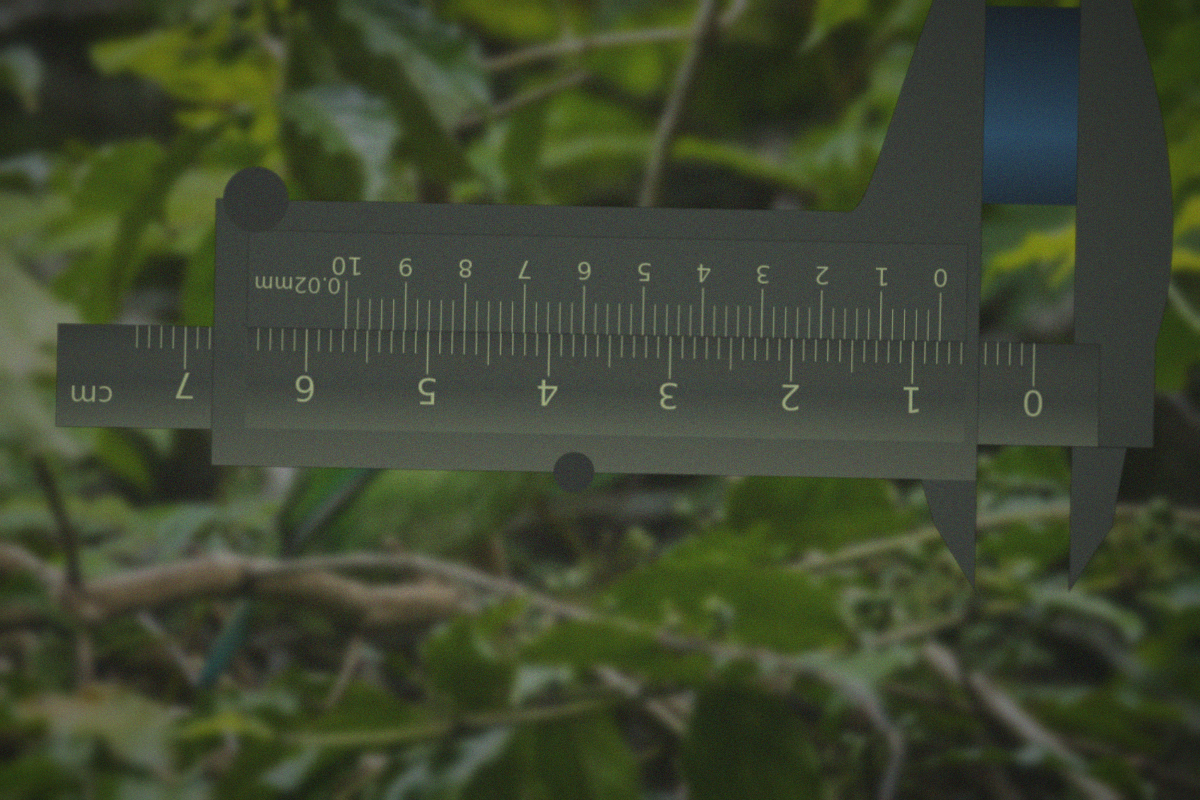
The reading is 7.8mm
